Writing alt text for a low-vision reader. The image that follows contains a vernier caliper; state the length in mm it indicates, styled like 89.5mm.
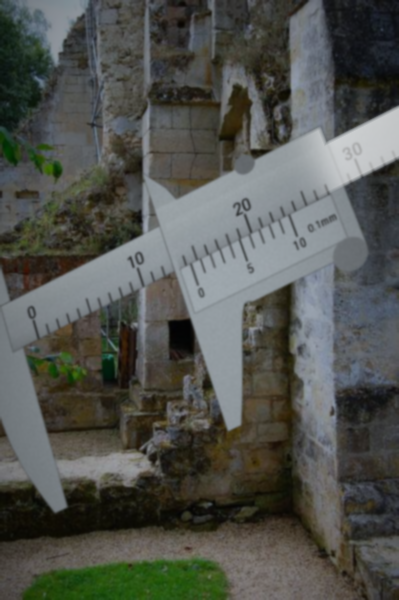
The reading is 14.4mm
